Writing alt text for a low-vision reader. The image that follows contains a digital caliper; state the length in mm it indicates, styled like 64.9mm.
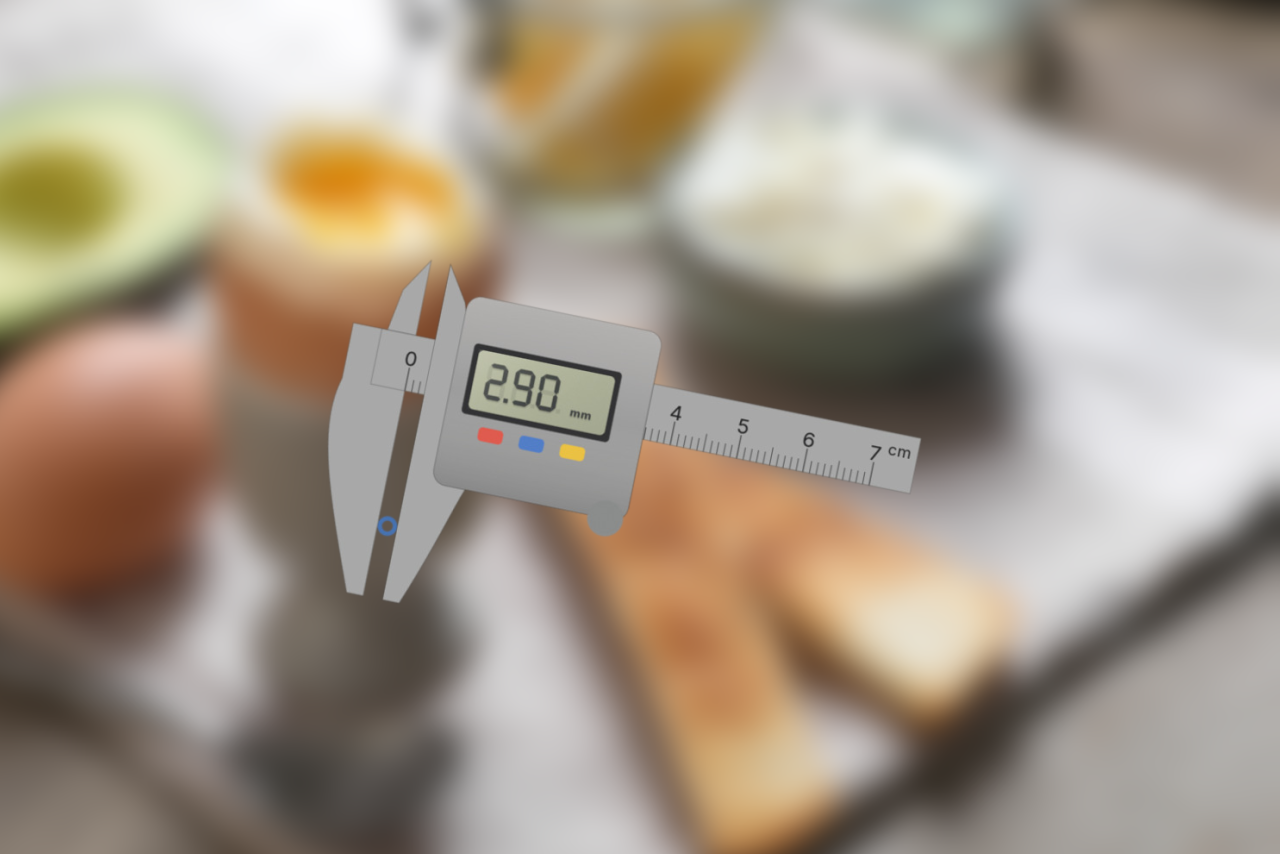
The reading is 2.90mm
